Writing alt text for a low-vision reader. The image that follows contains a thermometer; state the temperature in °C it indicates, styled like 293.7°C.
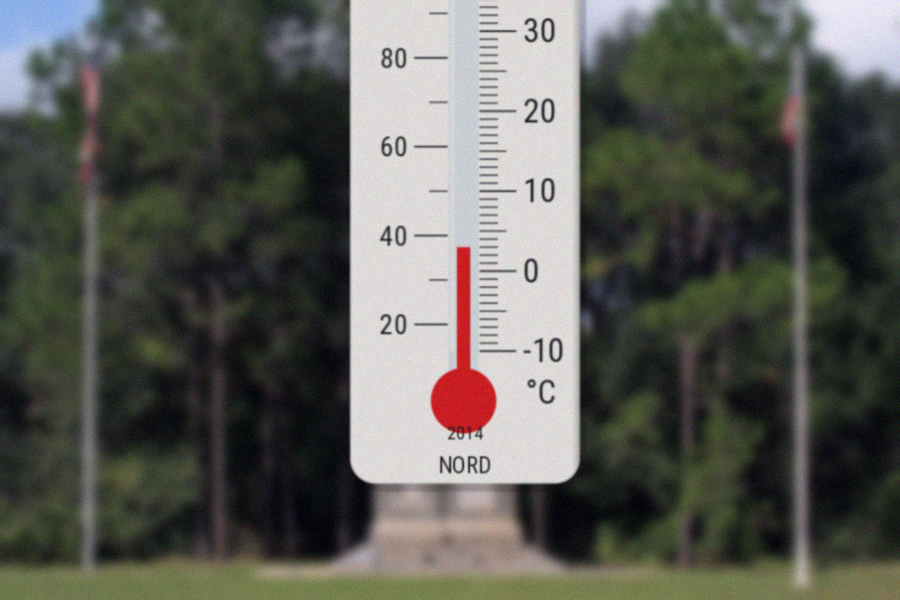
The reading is 3°C
